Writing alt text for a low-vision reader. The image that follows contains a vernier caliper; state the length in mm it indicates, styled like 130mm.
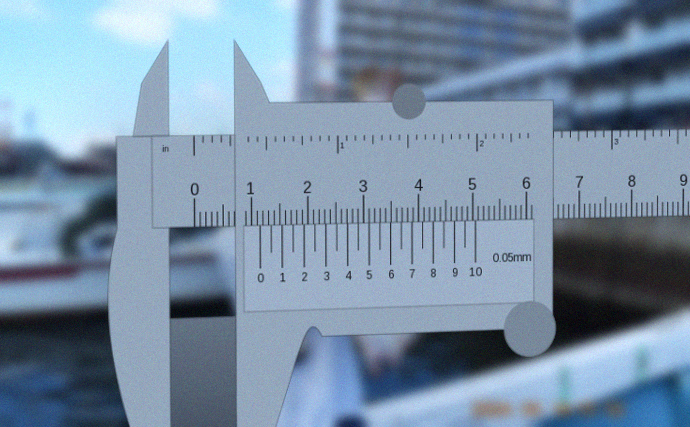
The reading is 11.5mm
